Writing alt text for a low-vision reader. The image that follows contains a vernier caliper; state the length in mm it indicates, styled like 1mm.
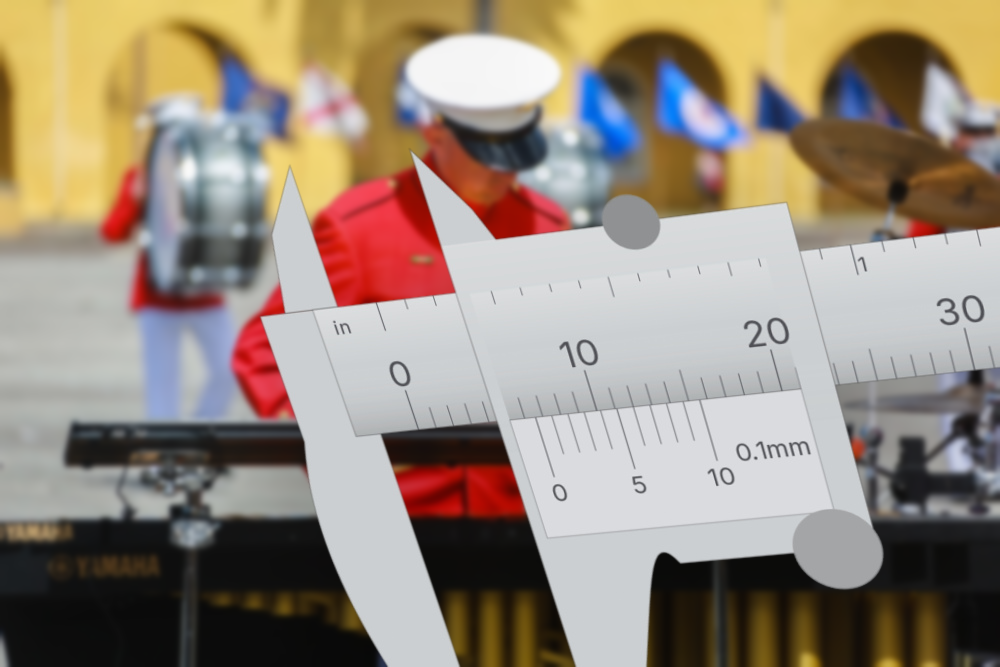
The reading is 6.6mm
